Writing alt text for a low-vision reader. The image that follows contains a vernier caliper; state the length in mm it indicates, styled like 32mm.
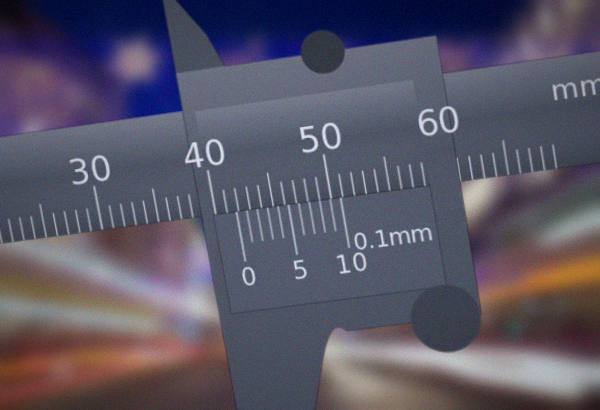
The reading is 41.8mm
